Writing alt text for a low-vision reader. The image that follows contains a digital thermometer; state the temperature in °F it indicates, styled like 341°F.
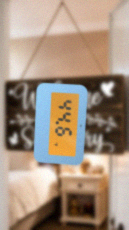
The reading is 44.6°F
